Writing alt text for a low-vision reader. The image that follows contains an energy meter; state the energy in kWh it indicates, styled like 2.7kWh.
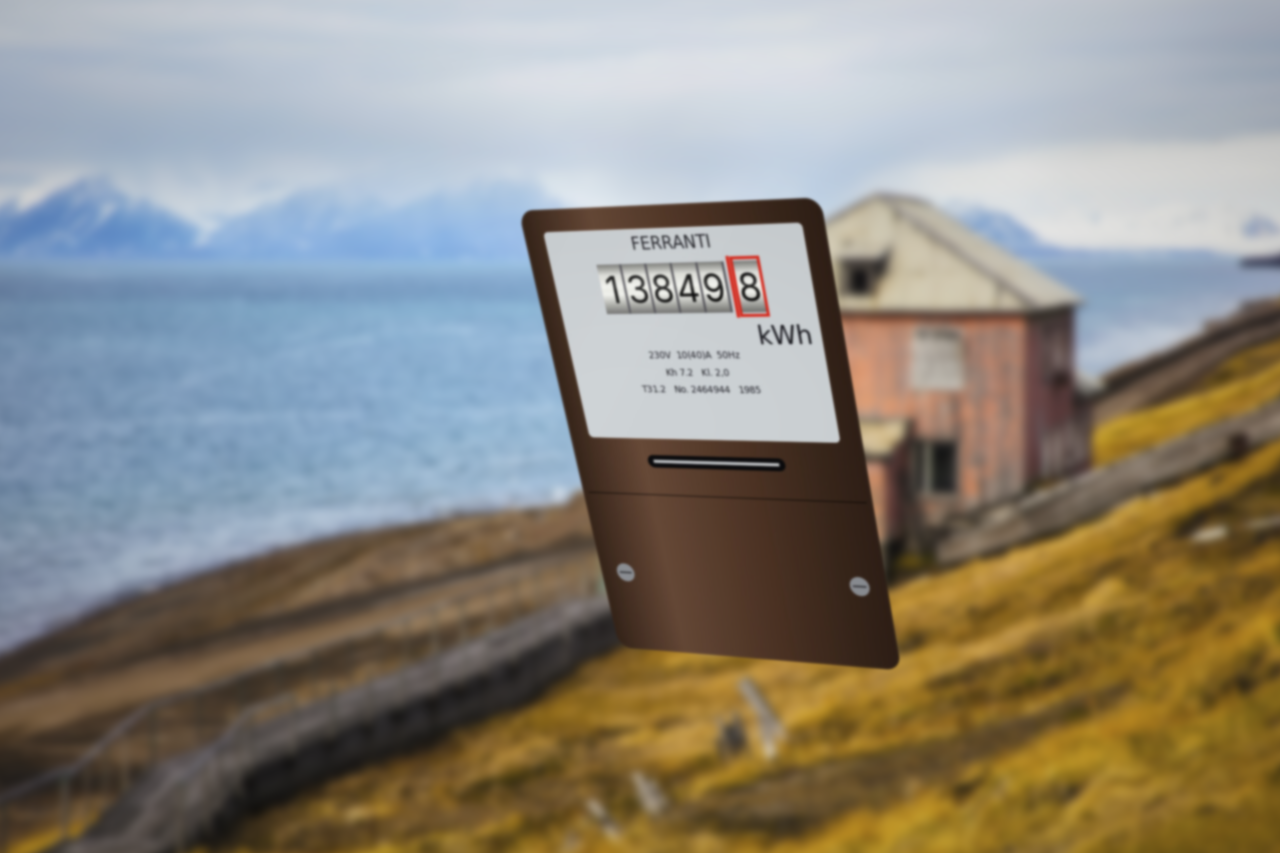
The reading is 13849.8kWh
